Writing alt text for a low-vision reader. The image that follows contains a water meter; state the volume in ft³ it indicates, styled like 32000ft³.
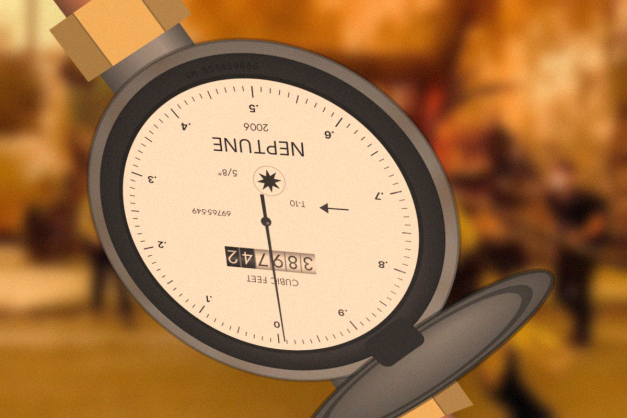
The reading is 389741.99ft³
